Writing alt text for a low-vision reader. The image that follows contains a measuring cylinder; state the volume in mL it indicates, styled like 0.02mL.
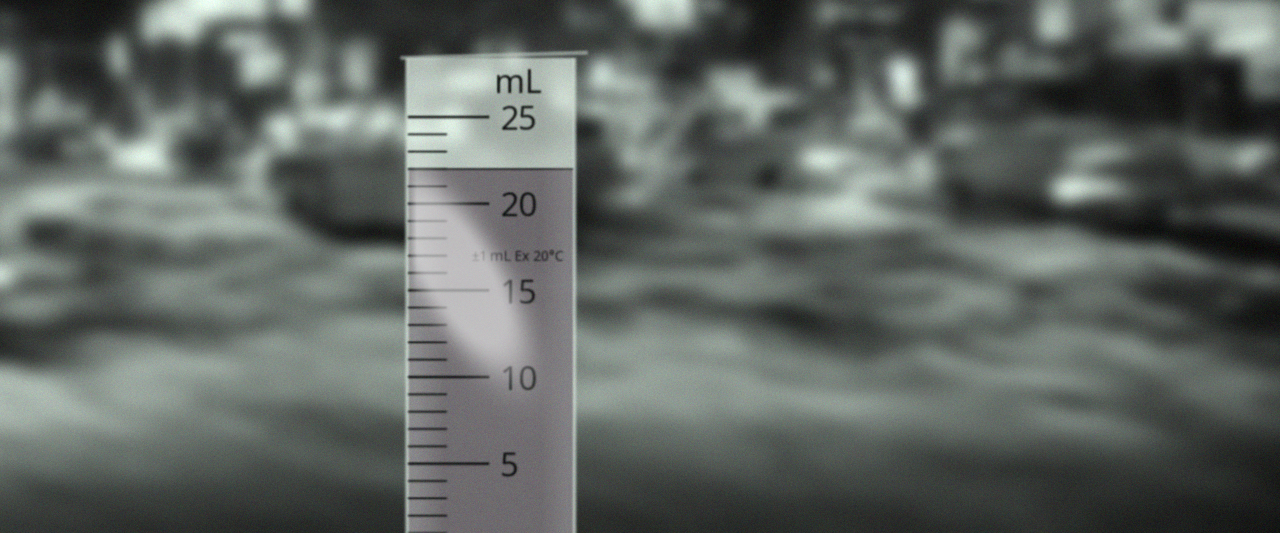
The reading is 22mL
